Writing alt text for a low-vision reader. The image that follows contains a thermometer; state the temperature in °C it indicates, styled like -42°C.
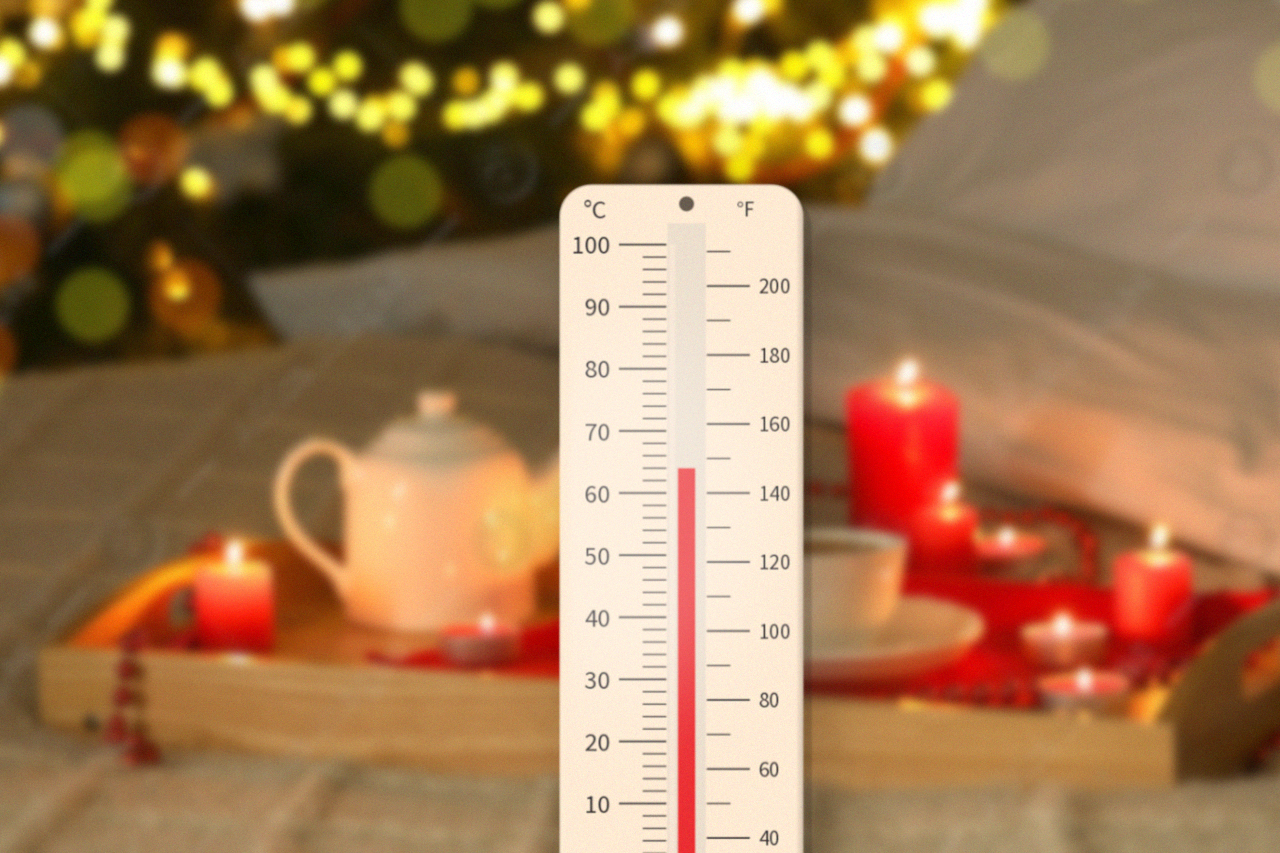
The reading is 64°C
